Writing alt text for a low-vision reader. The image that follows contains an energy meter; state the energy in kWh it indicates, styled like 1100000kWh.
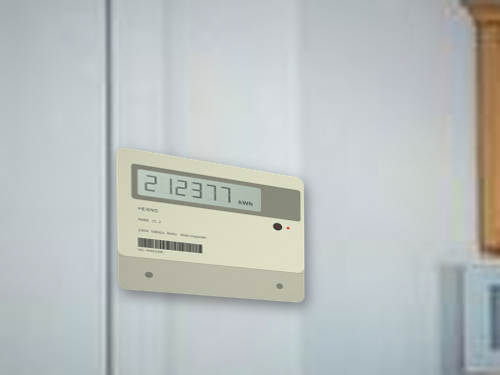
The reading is 212377kWh
